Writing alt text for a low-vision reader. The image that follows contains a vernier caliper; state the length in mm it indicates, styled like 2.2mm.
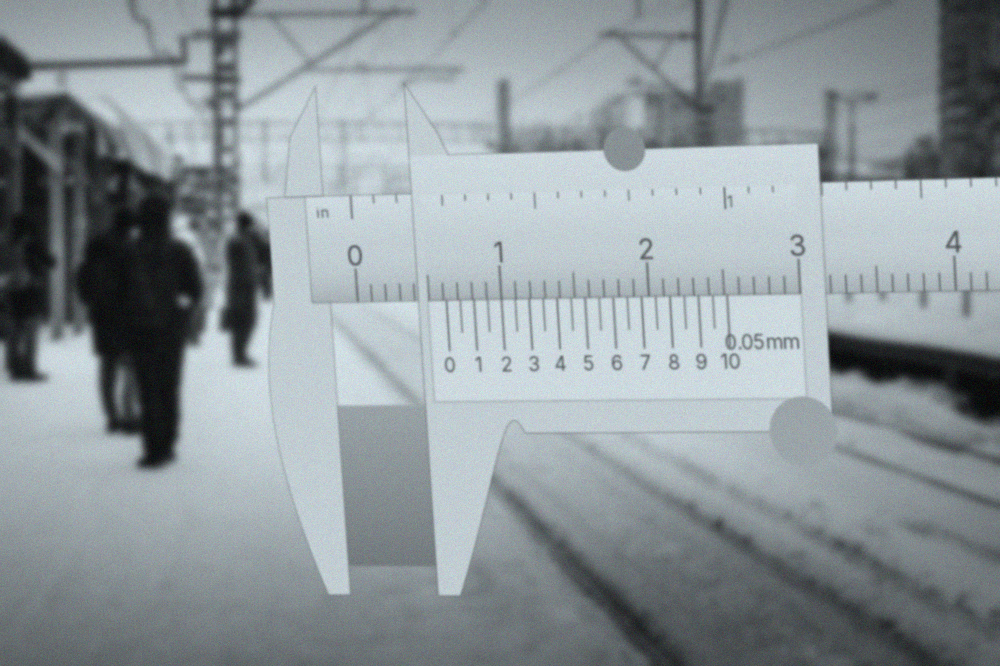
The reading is 6.2mm
